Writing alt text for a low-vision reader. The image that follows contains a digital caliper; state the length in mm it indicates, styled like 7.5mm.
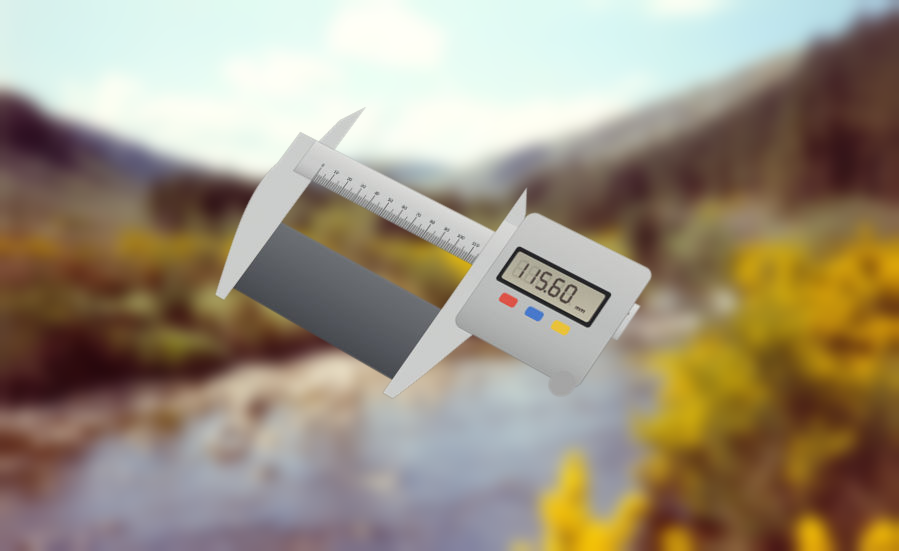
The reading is 115.60mm
